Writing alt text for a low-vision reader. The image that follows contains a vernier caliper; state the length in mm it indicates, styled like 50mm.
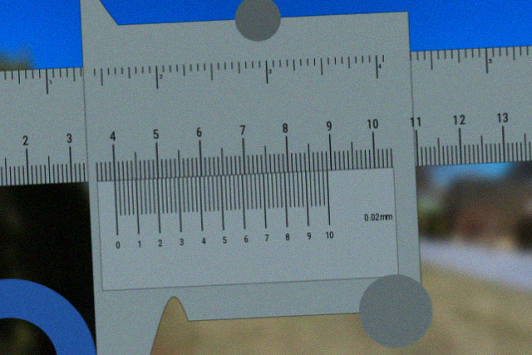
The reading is 40.0mm
